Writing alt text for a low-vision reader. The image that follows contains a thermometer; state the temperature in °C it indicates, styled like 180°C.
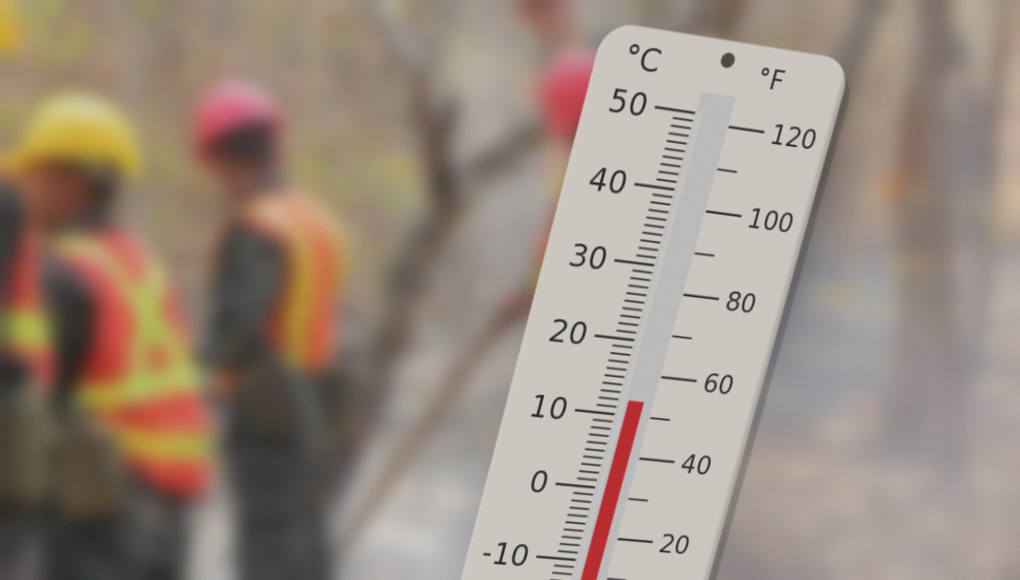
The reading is 12°C
